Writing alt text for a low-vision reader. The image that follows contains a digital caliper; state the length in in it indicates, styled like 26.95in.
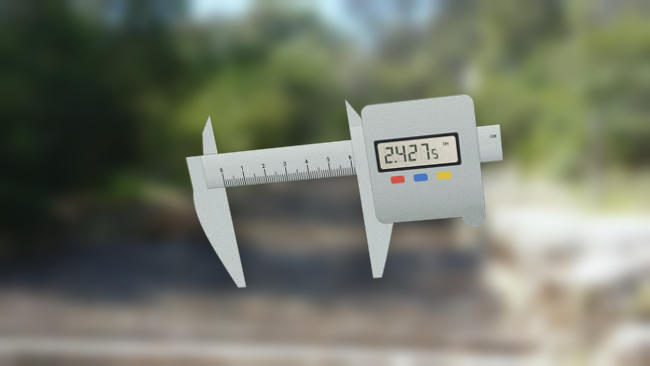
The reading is 2.4275in
